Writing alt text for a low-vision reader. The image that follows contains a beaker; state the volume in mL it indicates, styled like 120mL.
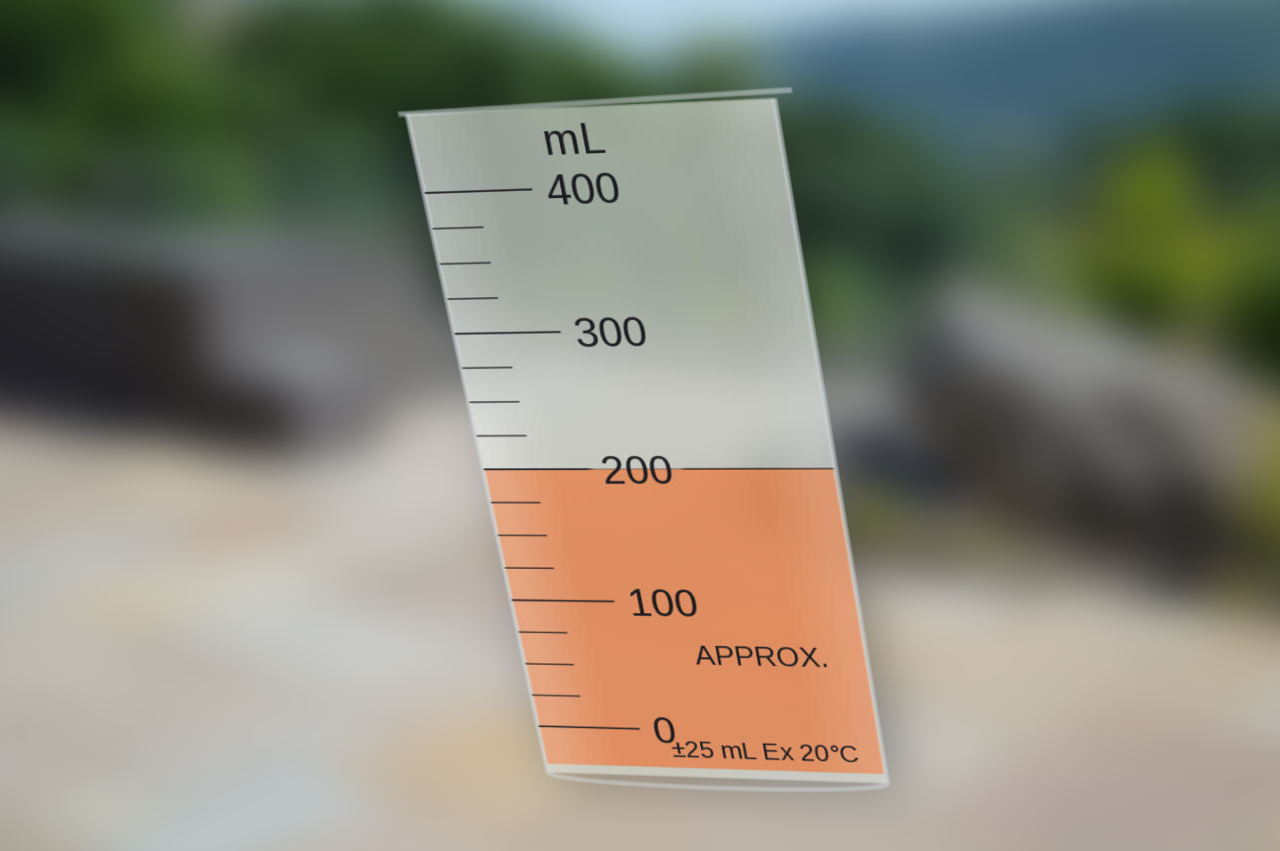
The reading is 200mL
